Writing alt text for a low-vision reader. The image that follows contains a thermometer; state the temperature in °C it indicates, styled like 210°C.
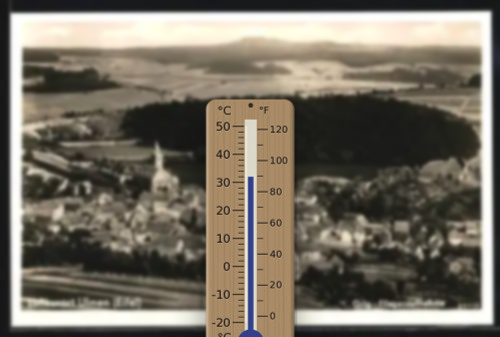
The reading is 32°C
